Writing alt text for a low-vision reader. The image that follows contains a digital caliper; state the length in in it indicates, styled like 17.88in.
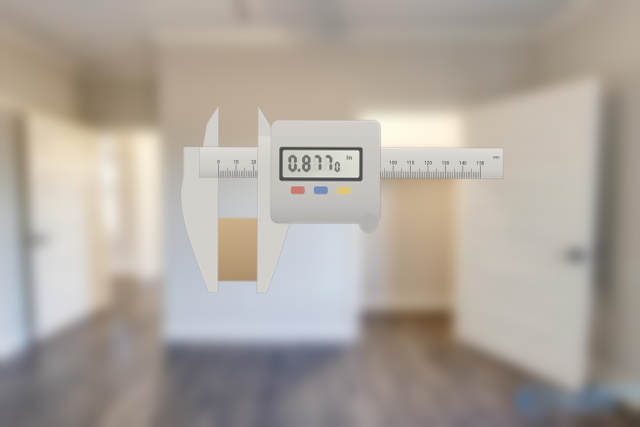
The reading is 0.8770in
